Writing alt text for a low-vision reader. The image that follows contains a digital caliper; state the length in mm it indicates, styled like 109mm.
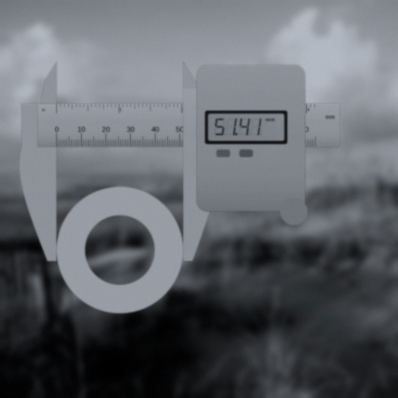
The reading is 51.41mm
